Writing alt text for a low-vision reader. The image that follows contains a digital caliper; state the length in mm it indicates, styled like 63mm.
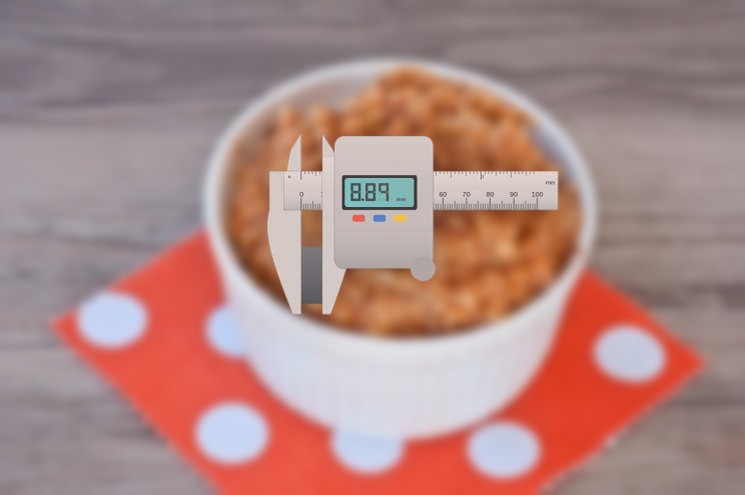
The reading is 8.89mm
